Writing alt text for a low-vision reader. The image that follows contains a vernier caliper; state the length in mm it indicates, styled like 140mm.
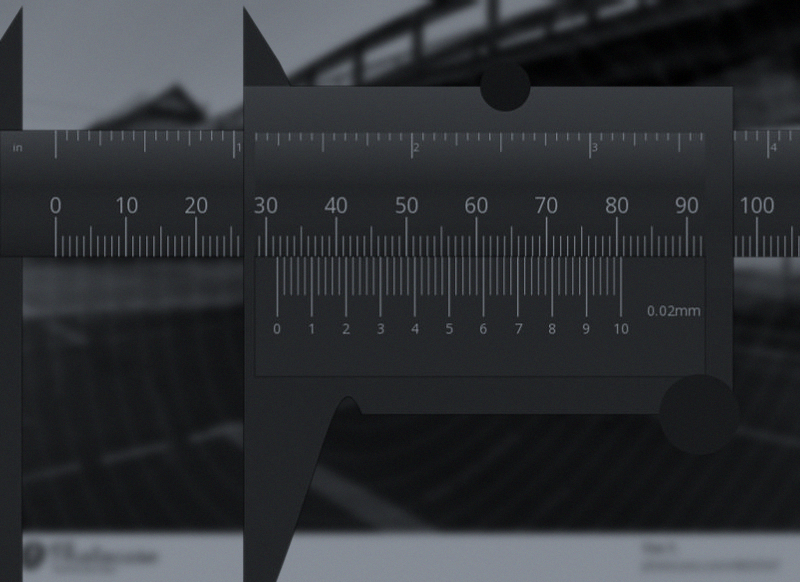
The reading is 31.6mm
